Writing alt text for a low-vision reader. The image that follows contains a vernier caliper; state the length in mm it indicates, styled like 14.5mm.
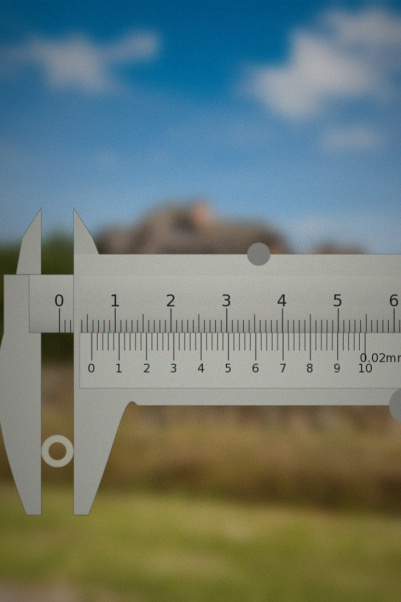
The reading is 5.8mm
